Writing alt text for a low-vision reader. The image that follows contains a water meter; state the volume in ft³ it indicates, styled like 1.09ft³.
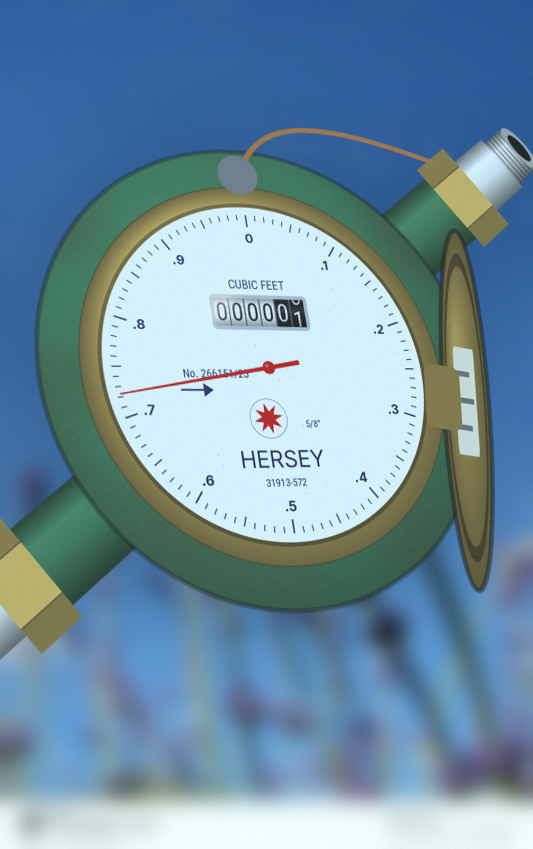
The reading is 0.72ft³
